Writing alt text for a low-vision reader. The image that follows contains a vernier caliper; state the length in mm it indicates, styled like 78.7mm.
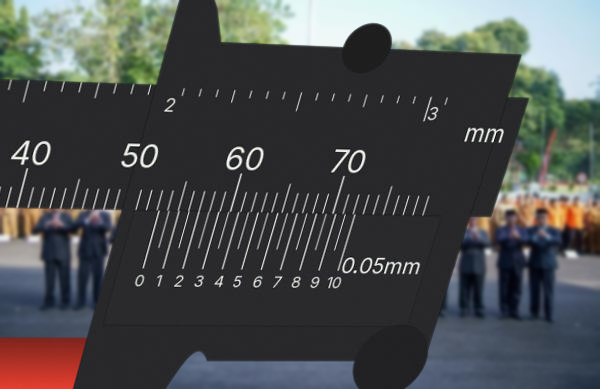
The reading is 53.2mm
